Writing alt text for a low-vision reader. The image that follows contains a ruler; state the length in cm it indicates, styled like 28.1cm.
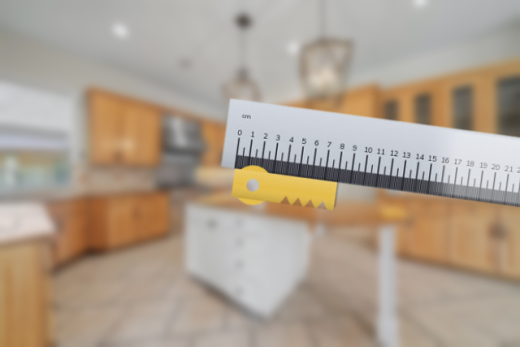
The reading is 8cm
